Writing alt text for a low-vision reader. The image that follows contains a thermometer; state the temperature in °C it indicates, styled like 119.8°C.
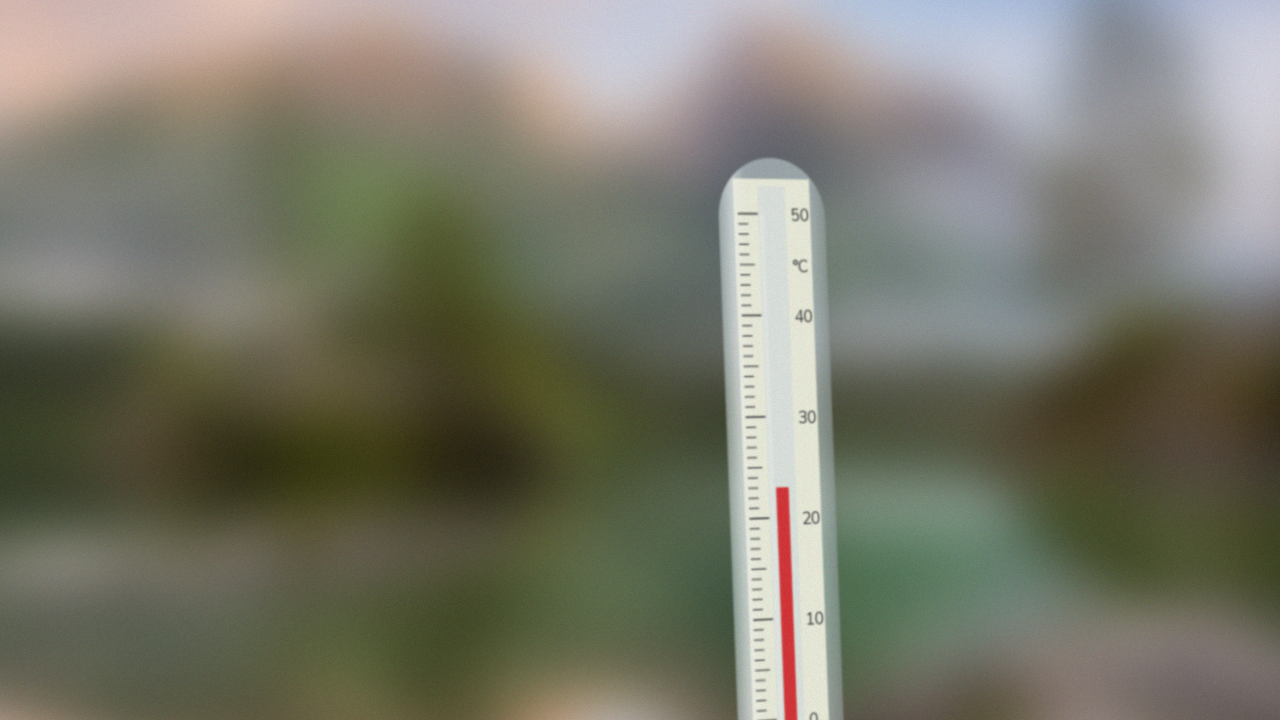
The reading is 23°C
